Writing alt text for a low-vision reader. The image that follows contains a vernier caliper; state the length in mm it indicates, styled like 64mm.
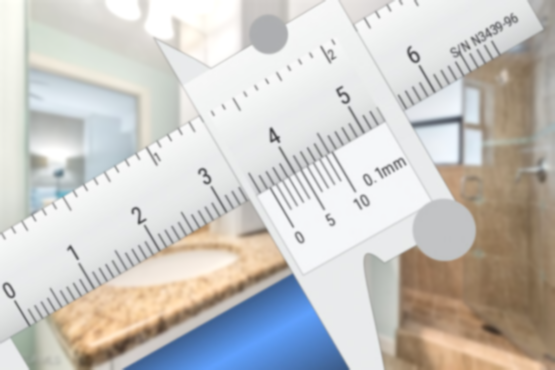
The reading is 36.4mm
